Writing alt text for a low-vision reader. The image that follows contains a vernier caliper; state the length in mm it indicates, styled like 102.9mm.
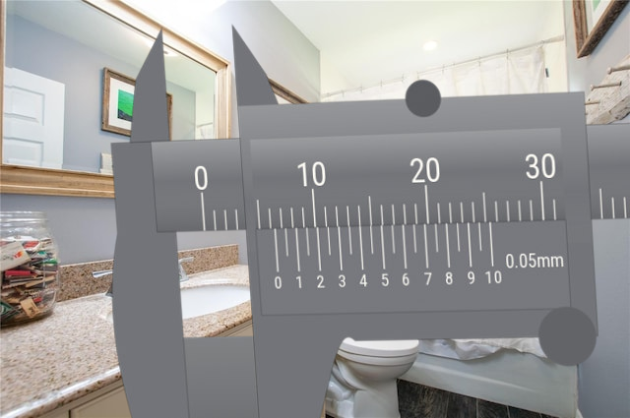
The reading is 6.4mm
